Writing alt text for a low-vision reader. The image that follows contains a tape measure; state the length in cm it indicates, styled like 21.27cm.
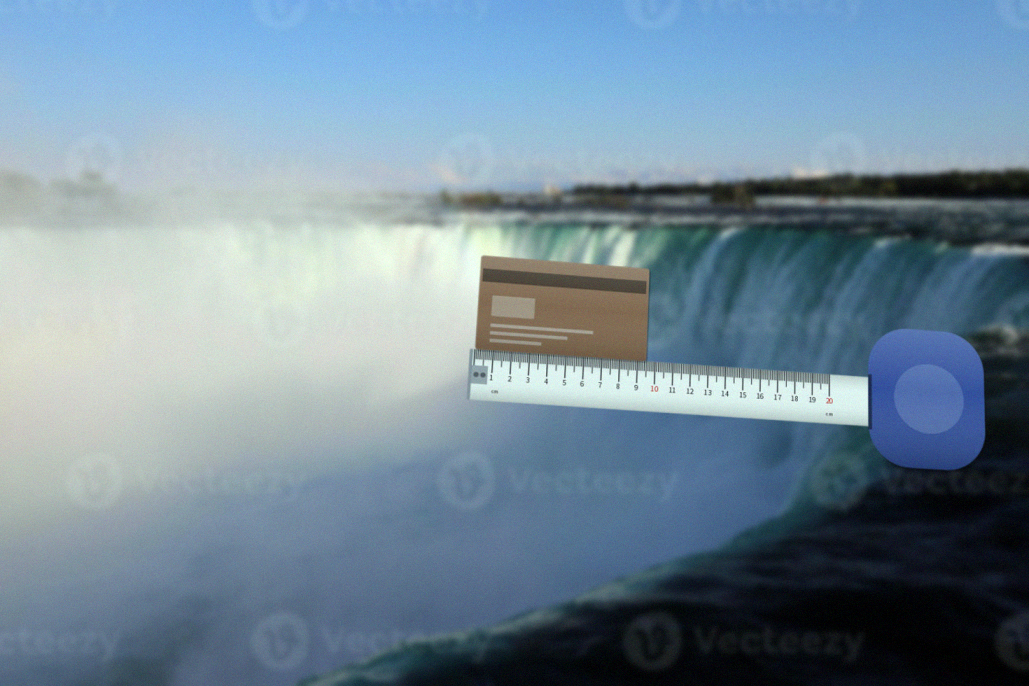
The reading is 9.5cm
